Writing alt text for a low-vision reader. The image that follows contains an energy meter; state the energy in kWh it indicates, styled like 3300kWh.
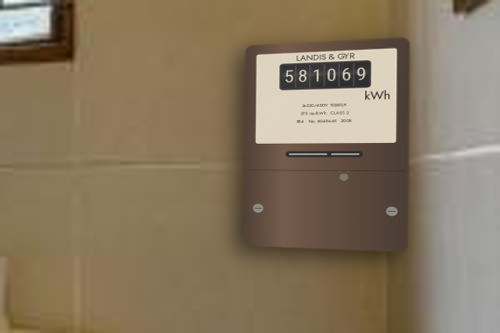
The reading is 581069kWh
